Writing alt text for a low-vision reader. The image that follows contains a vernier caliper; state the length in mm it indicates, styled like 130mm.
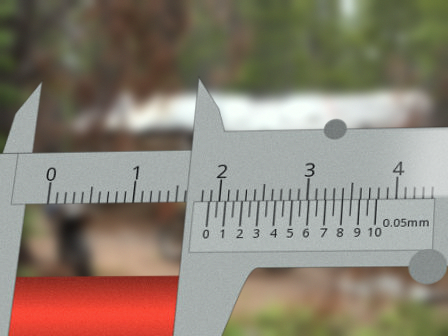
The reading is 18.8mm
